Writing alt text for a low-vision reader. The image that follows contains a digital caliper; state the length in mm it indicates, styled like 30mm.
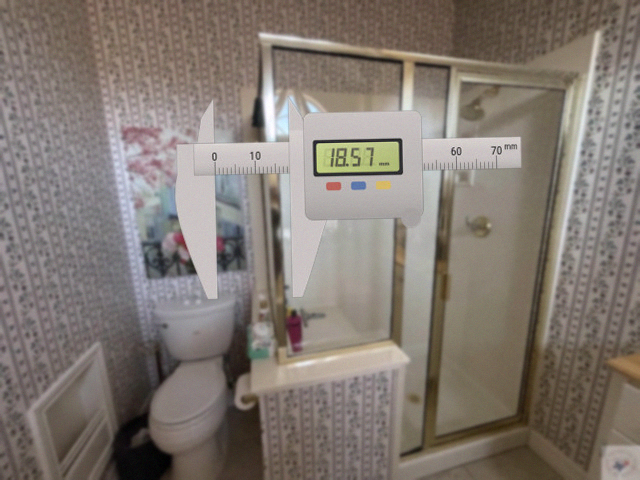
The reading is 18.57mm
